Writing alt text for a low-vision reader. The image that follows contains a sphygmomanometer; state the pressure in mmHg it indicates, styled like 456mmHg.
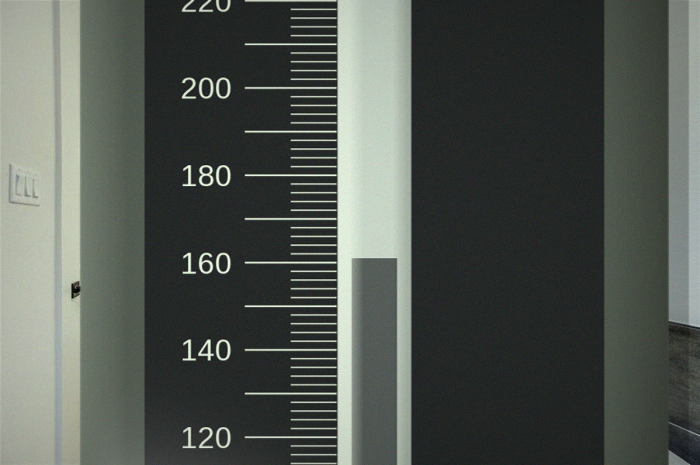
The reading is 161mmHg
